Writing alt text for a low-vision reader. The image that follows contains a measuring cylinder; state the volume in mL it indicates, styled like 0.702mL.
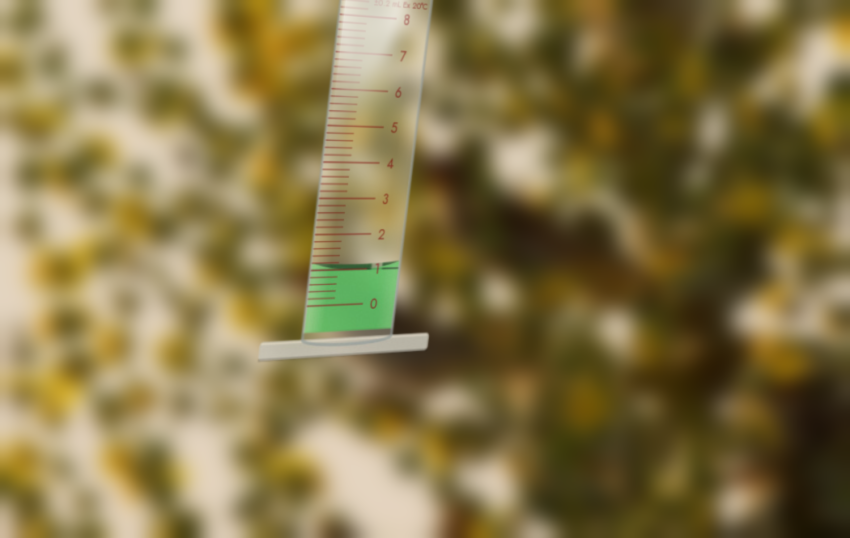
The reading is 1mL
